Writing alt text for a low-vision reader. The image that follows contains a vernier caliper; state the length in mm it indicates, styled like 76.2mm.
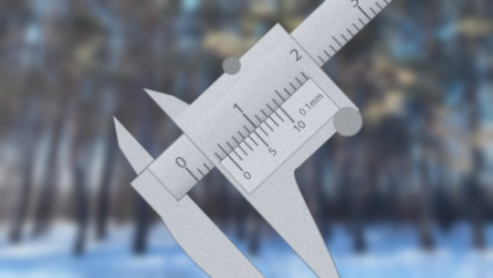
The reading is 5.0mm
